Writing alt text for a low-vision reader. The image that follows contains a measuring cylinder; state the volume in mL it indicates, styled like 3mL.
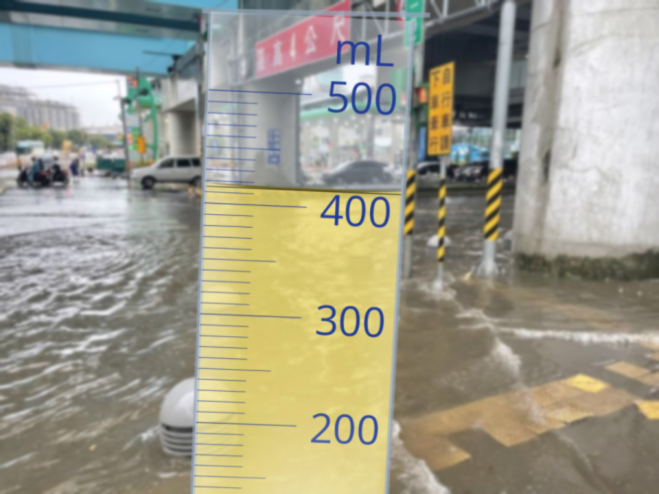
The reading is 415mL
